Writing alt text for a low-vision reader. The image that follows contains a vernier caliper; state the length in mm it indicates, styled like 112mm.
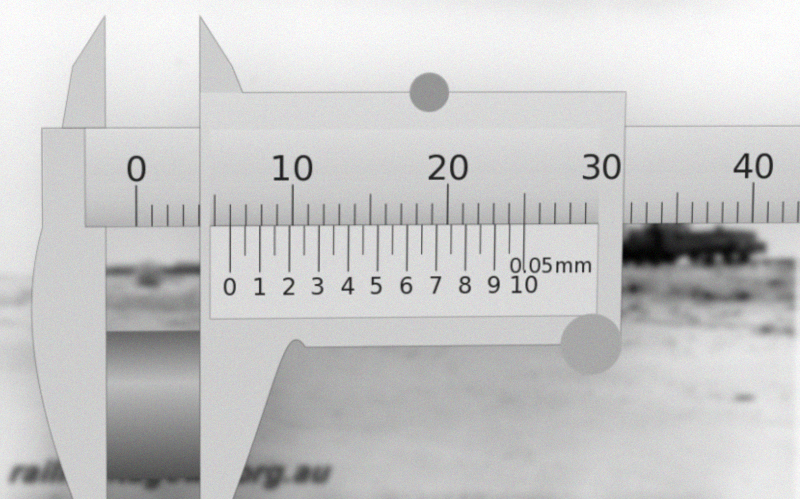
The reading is 6.0mm
